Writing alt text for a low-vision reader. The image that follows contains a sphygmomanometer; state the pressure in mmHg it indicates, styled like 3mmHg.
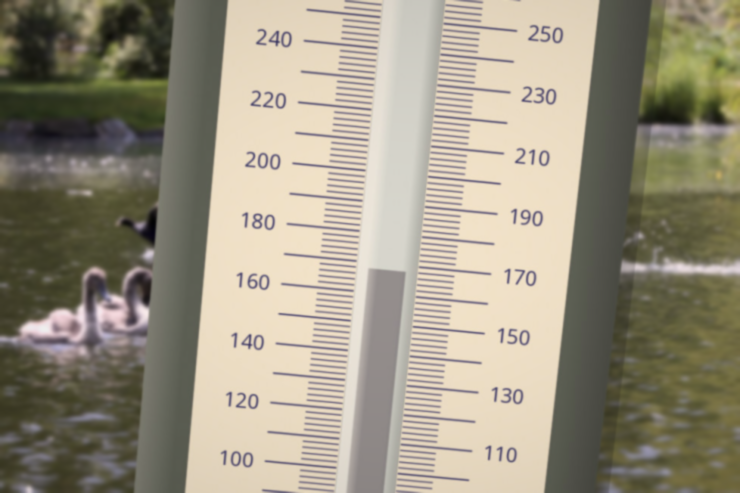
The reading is 168mmHg
